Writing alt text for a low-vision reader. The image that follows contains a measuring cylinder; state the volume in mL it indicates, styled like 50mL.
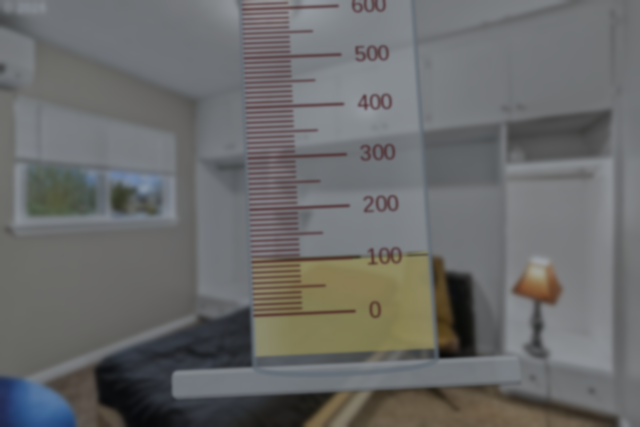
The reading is 100mL
